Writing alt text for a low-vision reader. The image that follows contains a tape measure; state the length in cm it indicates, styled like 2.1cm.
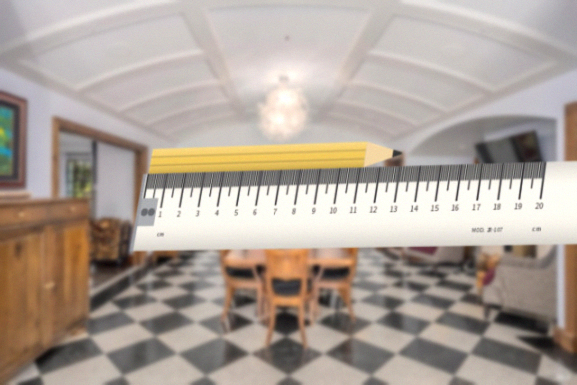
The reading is 13cm
